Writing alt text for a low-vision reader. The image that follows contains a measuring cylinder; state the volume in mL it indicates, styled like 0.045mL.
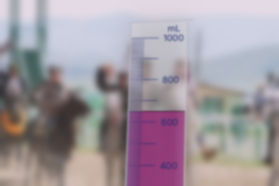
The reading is 650mL
